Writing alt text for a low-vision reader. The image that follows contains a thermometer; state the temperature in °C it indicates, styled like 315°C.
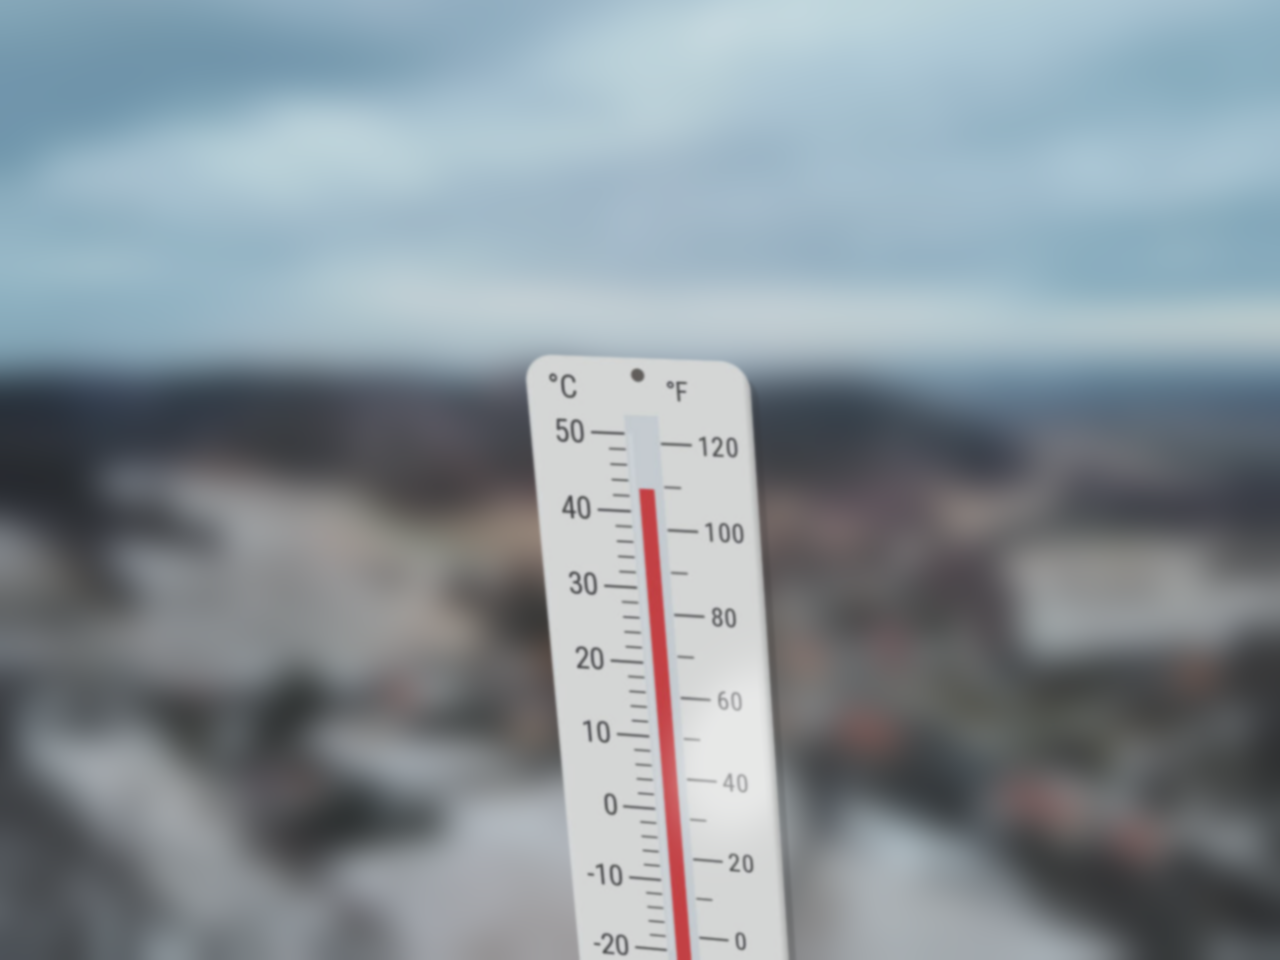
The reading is 43°C
